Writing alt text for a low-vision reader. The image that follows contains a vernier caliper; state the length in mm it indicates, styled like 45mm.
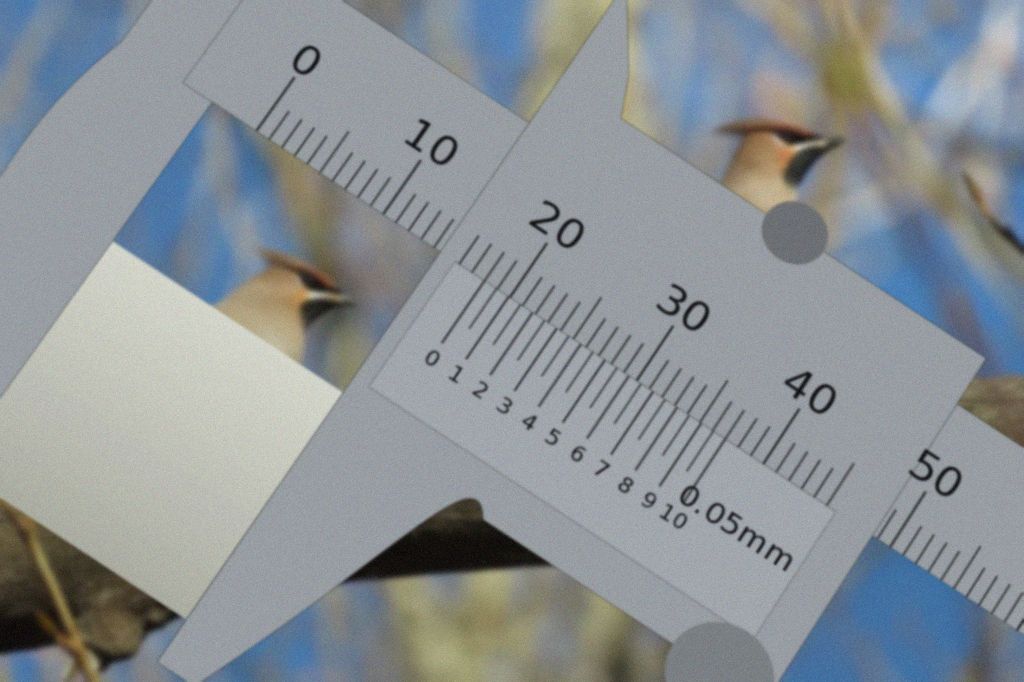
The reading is 18.0mm
